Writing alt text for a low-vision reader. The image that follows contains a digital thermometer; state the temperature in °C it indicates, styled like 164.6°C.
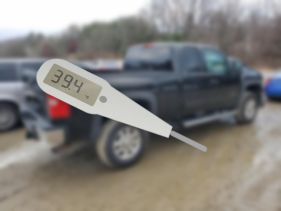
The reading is 39.4°C
